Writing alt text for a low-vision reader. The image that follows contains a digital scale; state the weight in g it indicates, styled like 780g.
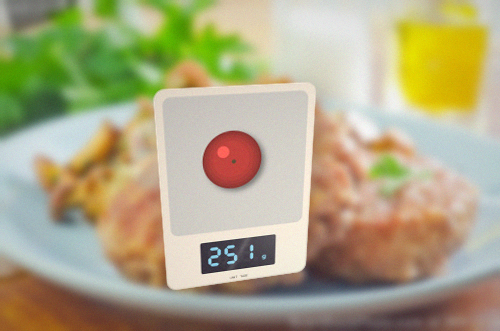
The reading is 251g
